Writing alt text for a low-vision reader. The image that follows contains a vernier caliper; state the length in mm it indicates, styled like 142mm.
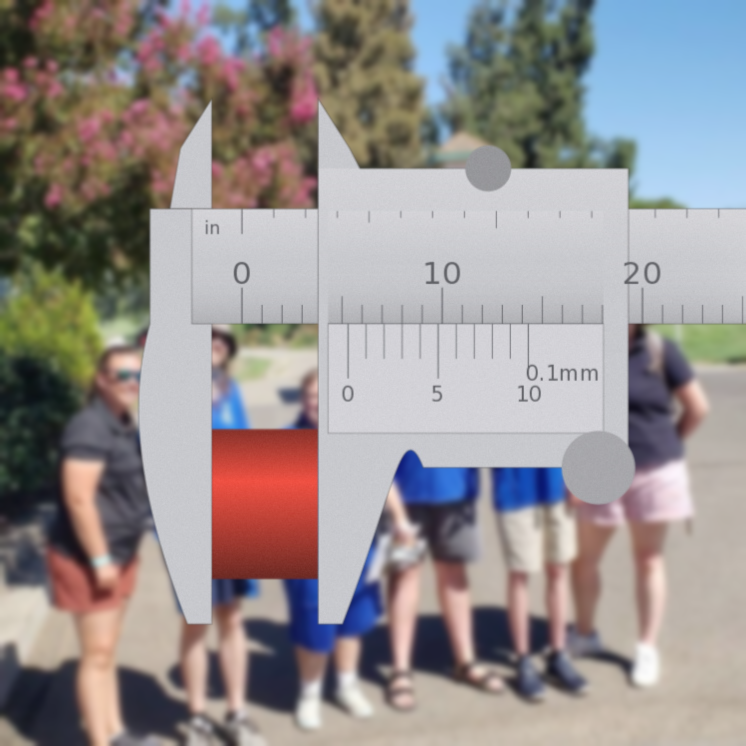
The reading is 5.3mm
